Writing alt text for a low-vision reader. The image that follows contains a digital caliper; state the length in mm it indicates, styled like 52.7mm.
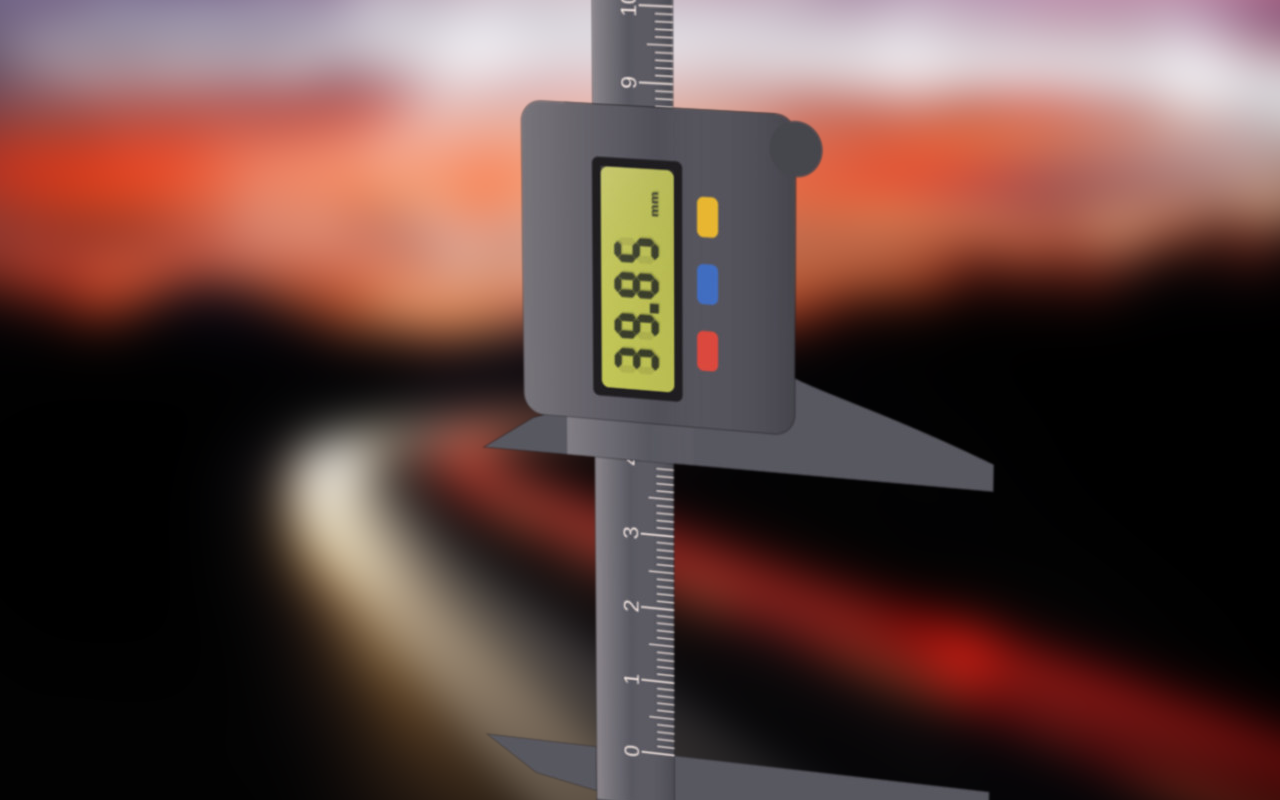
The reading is 39.85mm
